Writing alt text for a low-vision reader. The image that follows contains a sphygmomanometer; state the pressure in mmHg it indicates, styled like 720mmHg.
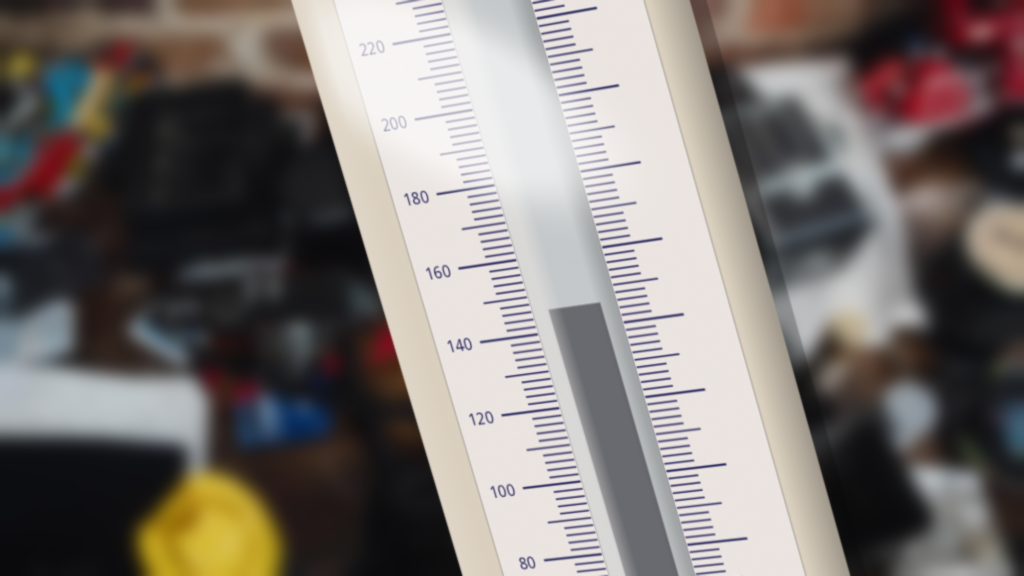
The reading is 146mmHg
